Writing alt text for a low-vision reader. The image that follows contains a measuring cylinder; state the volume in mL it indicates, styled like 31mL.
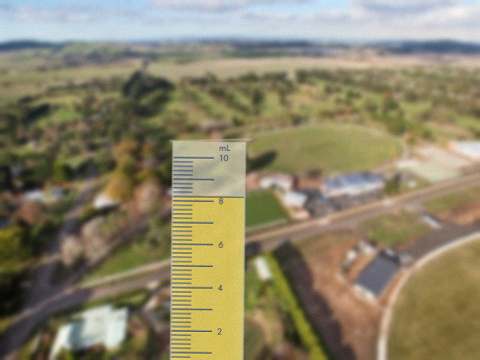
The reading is 8.2mL
